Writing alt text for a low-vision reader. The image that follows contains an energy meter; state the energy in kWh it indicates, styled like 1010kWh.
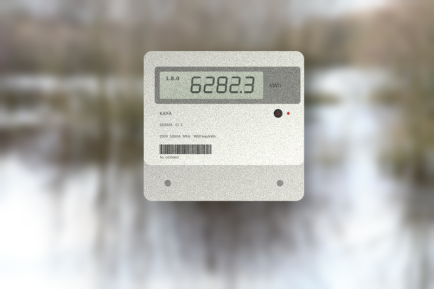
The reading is 6282.3kWh
